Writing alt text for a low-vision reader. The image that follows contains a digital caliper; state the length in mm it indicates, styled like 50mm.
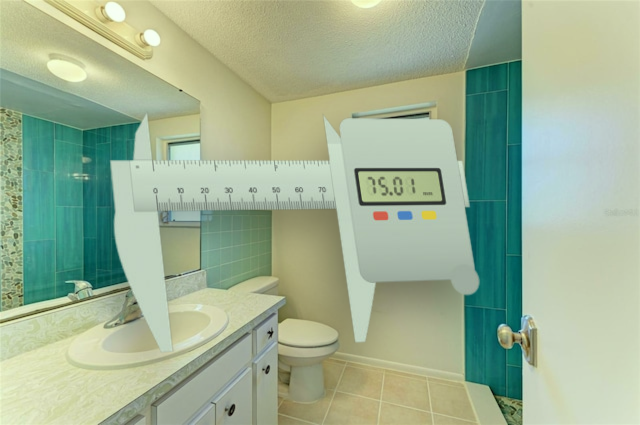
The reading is 75.01mm
